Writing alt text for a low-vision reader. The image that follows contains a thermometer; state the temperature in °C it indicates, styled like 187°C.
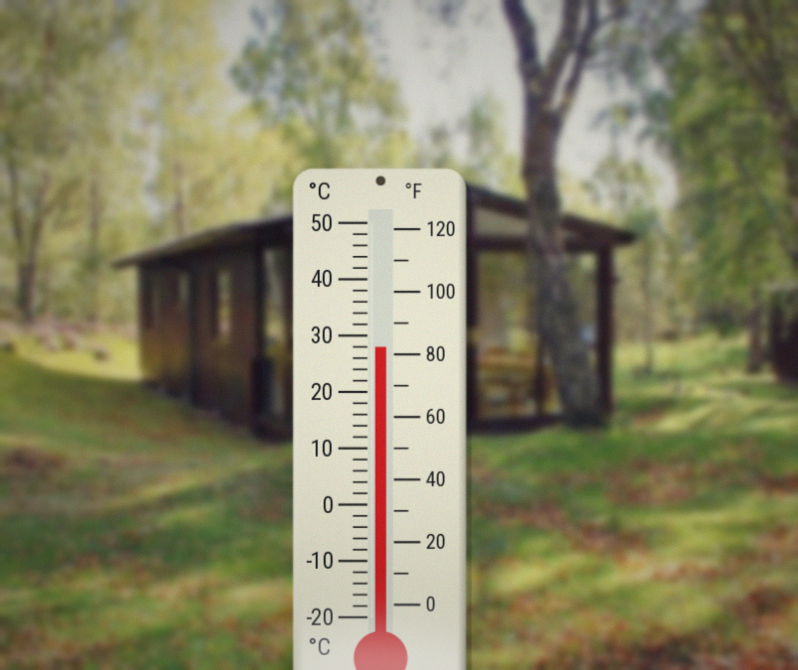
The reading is 28°C
